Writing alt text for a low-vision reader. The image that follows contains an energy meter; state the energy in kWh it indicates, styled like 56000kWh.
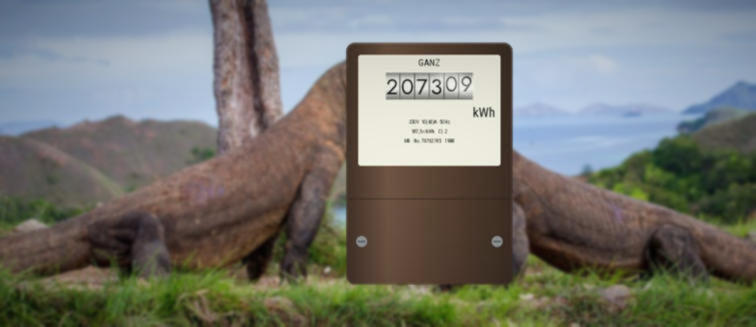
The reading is 207309kWh
